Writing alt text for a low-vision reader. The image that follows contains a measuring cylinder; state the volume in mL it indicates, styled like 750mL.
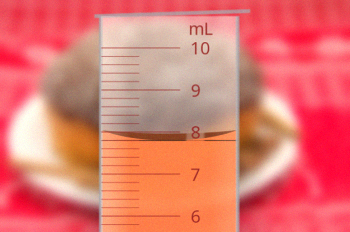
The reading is 7.8mL
